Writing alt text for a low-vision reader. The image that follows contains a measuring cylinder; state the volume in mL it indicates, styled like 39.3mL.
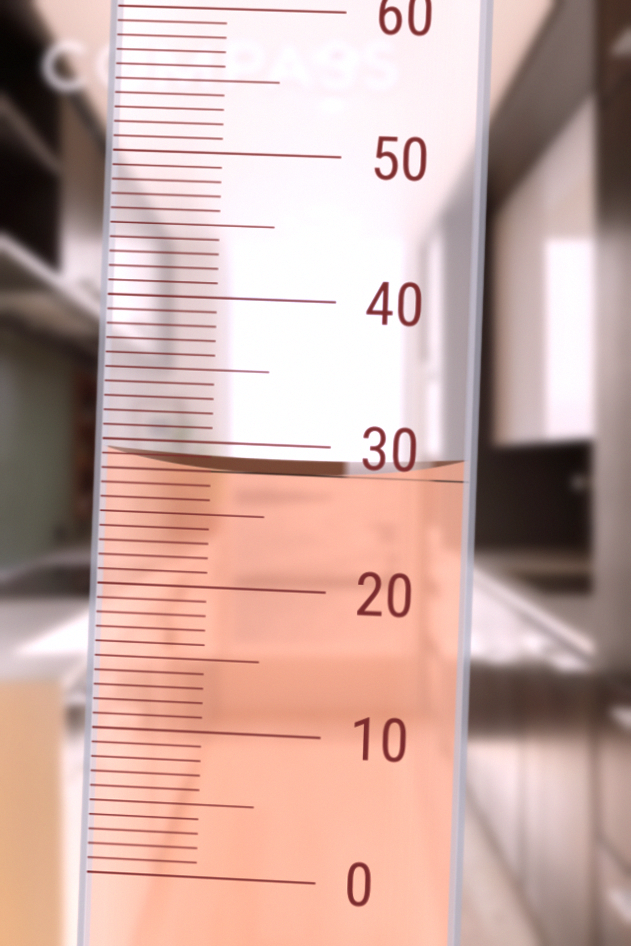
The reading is 28mL
